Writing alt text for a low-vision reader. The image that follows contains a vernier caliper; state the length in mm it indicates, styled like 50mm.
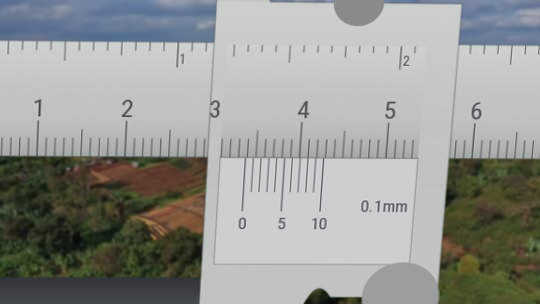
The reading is 33.8mm
